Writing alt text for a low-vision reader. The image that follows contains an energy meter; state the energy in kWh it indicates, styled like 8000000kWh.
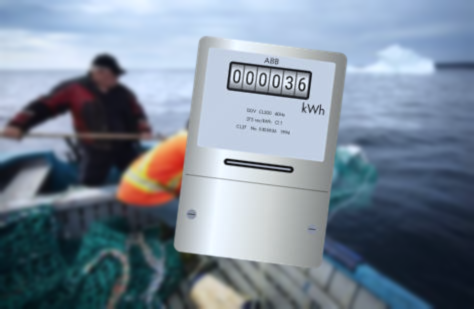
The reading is 36kWh
